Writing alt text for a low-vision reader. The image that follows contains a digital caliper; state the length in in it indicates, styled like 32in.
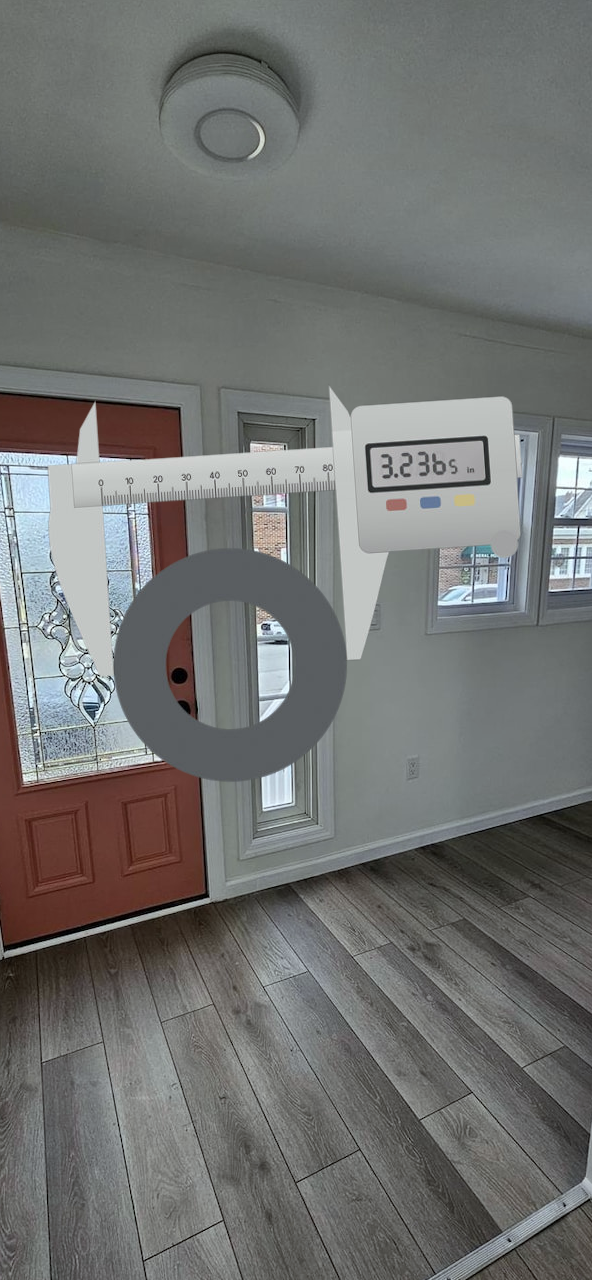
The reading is 3.2365in
